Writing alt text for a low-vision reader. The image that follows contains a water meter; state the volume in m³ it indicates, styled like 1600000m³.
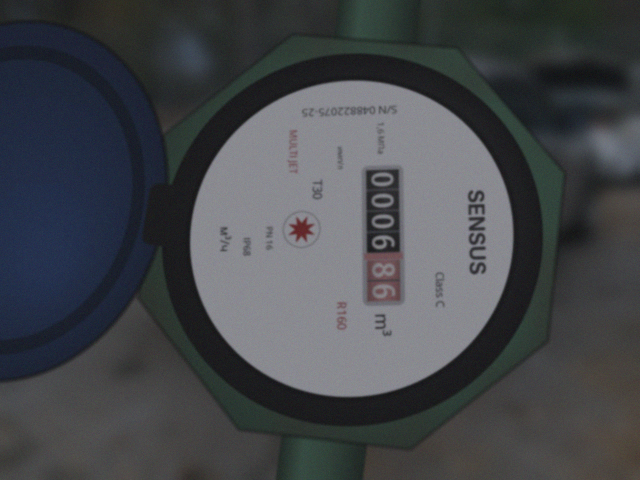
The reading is 6.86m³
